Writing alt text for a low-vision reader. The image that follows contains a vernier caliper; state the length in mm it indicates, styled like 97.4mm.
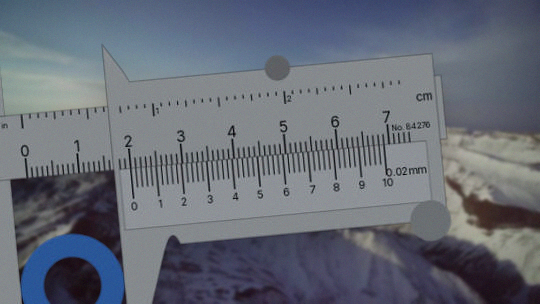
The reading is 20.0mm
